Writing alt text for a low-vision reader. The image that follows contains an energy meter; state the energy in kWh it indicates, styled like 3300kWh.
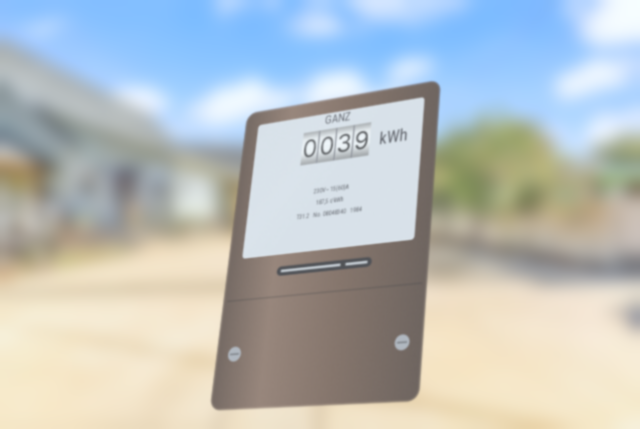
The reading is 39kWh
